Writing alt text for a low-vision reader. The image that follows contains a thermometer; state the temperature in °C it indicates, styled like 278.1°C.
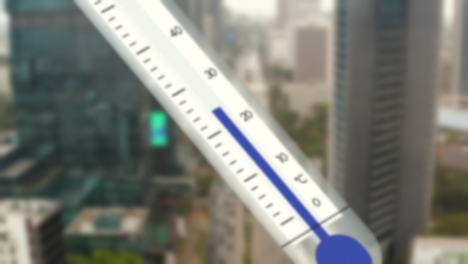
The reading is 24°C
